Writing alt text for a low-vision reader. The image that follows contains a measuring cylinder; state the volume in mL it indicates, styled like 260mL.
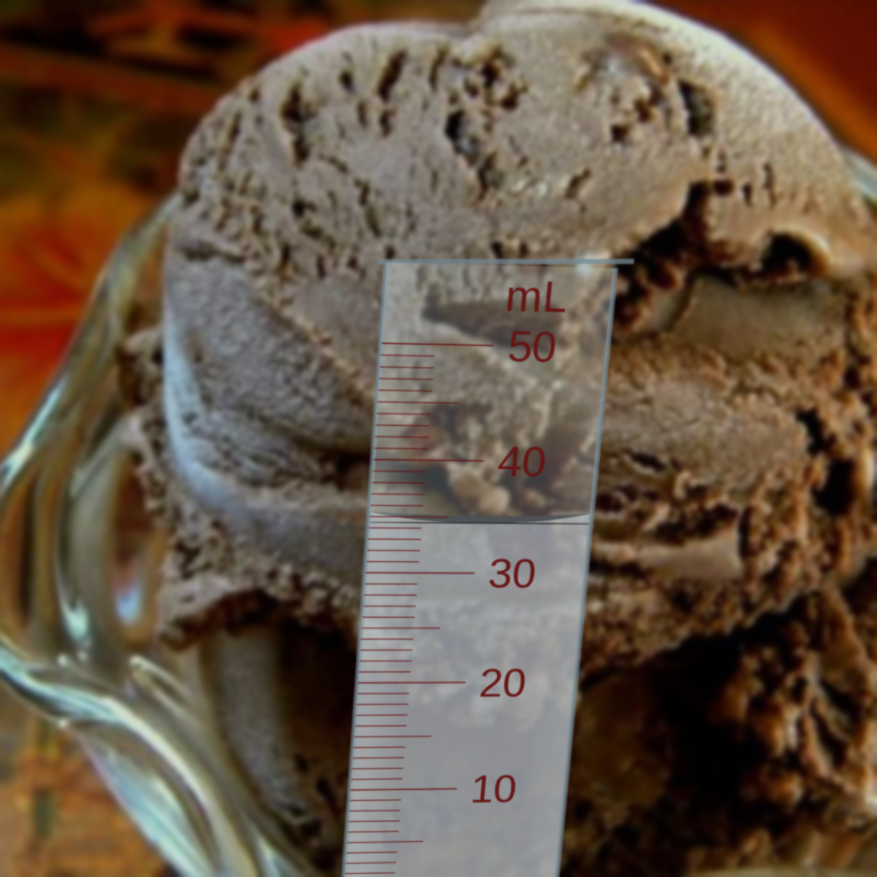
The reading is 34.5mL
